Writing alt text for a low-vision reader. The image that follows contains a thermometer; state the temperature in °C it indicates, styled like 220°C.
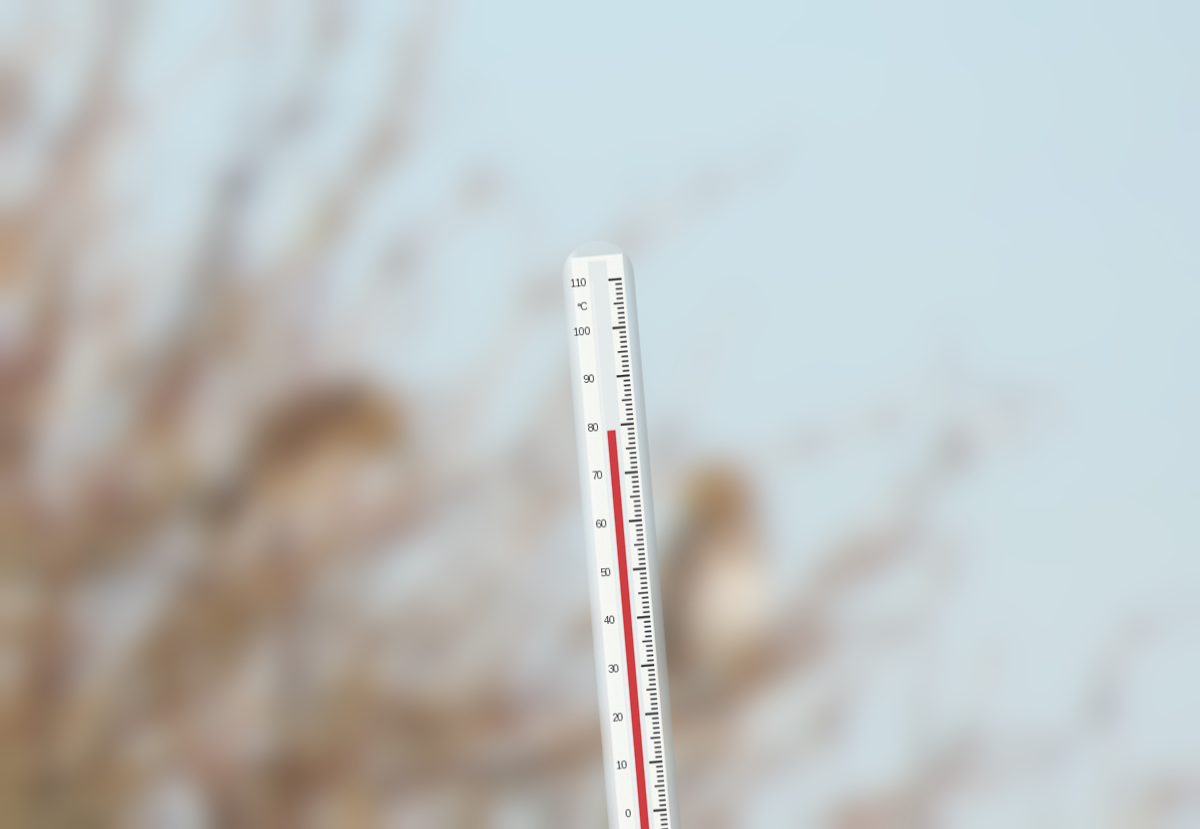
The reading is 79°C
